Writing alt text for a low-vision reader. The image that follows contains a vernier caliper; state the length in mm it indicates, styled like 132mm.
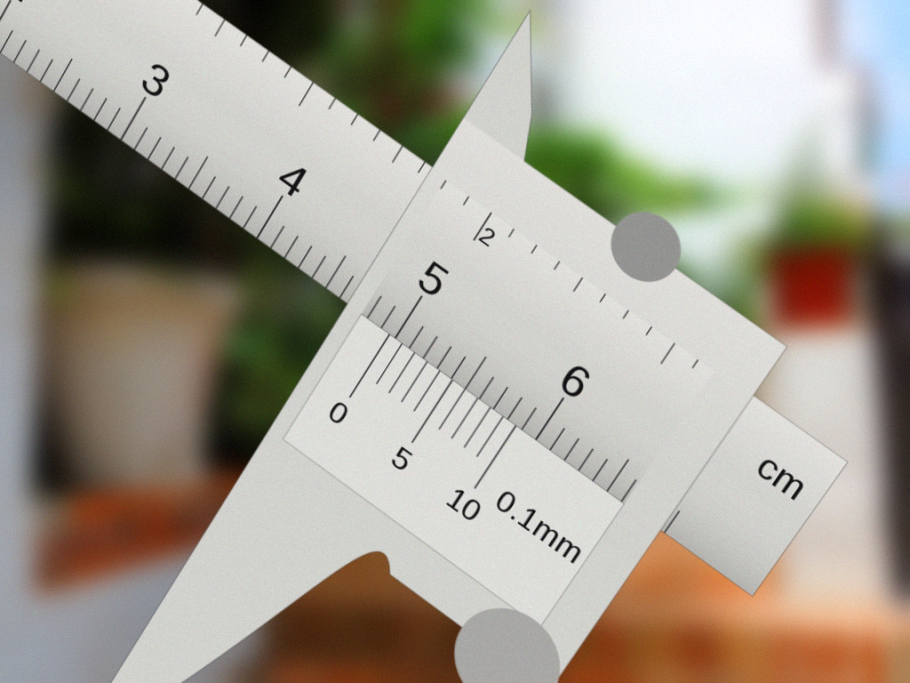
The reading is 49.6mm
